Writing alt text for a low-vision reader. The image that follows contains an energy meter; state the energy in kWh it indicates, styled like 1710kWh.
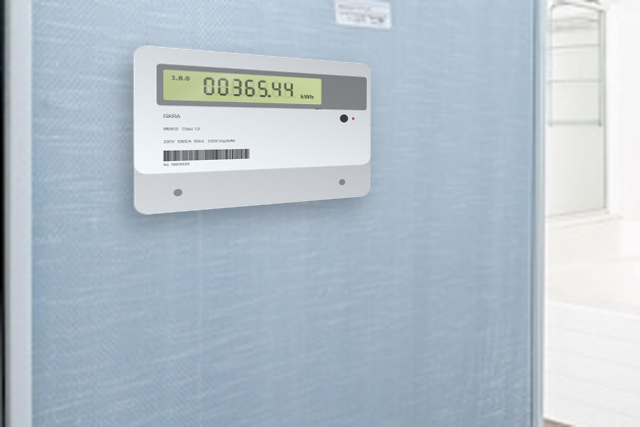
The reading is 365.44kWh
